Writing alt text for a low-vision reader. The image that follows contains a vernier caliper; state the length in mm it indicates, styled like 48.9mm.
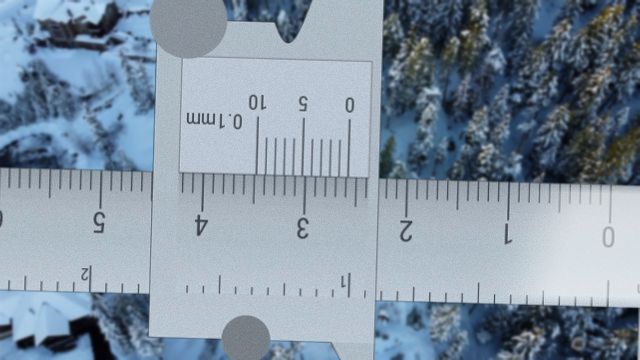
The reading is 25.8mm
